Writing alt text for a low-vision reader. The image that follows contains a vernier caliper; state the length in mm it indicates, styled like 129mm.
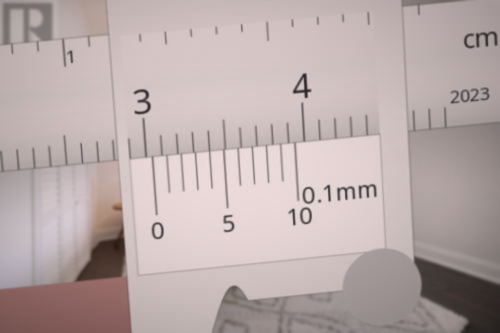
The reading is 30.4mm
